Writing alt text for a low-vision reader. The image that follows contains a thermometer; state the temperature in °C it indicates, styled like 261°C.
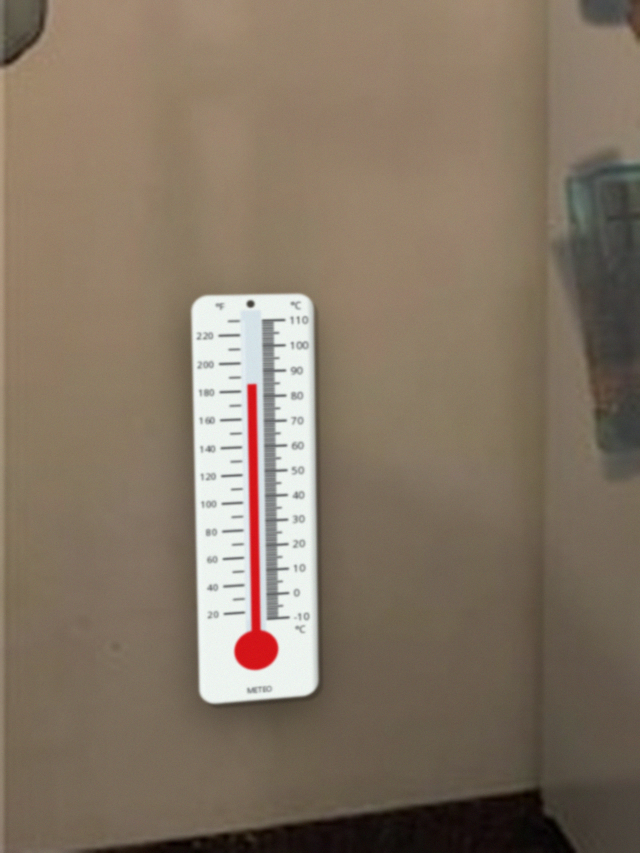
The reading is 85°C
